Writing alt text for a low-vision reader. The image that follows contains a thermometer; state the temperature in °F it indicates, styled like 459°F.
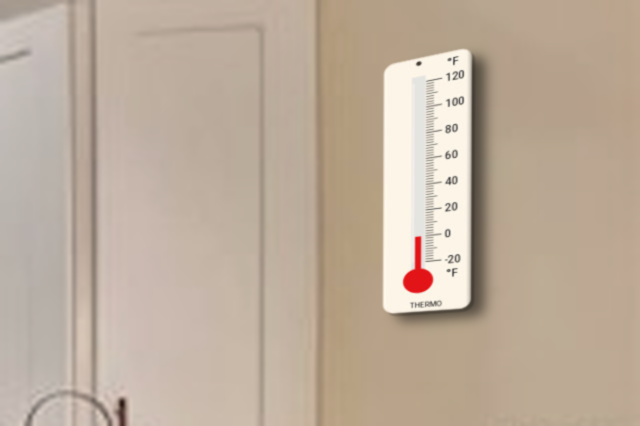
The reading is 0°F
